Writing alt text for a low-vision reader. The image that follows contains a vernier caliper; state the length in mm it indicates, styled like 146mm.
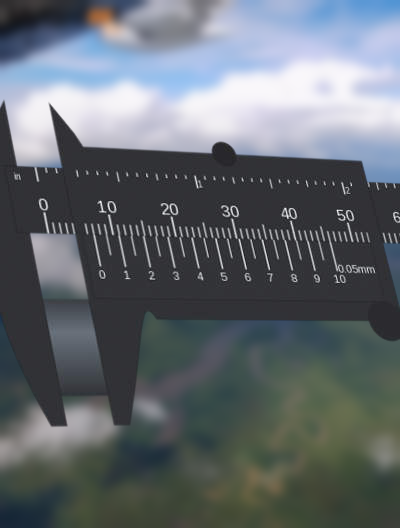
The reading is 7.0mm
